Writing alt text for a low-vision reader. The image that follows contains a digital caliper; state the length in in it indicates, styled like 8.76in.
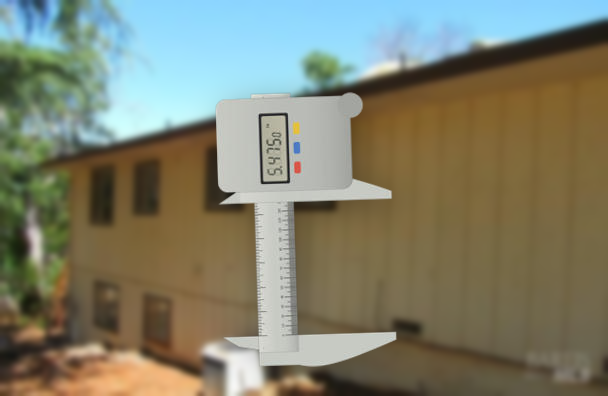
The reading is 5.4750in
